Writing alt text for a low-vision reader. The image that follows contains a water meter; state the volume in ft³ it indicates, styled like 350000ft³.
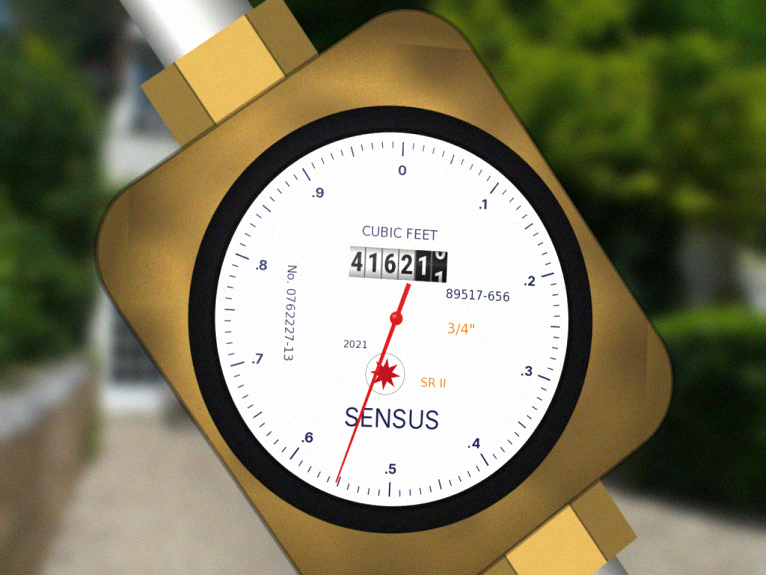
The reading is 416210.55ft³
